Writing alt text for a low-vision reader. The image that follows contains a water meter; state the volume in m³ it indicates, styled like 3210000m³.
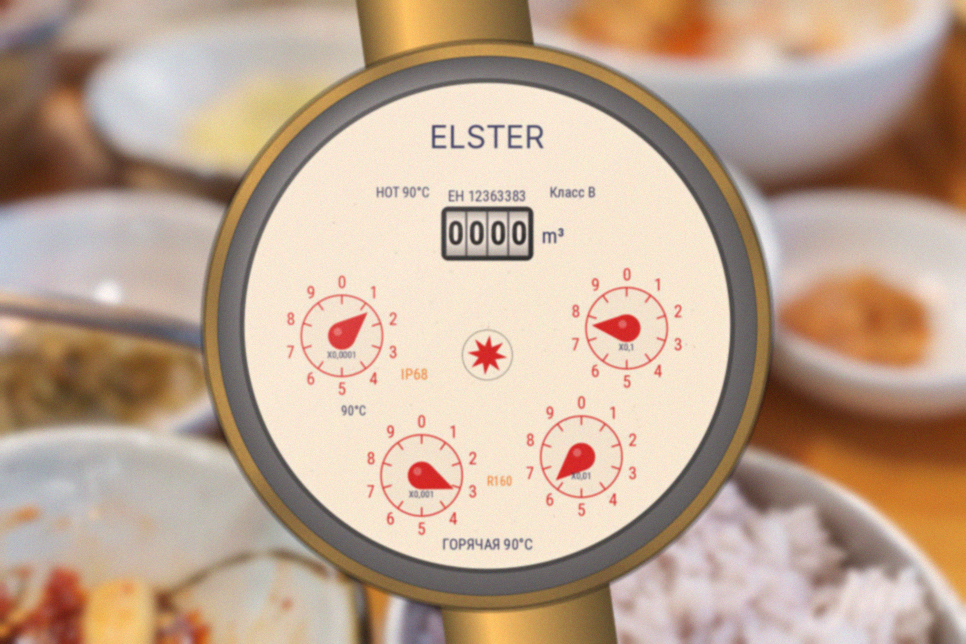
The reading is 0.7631m³
